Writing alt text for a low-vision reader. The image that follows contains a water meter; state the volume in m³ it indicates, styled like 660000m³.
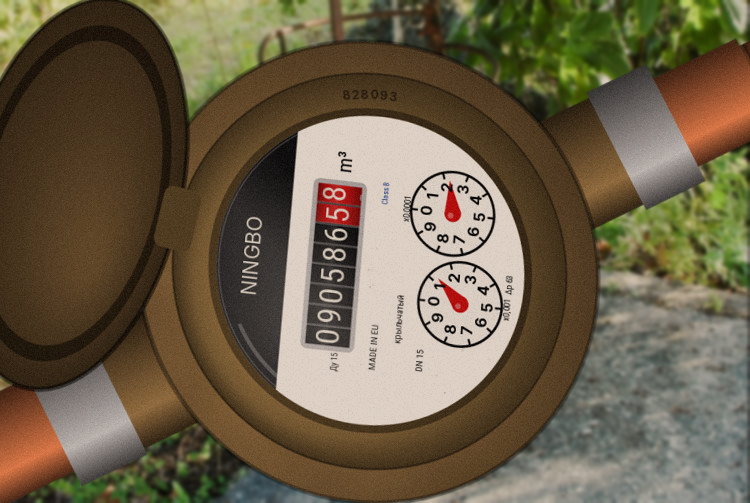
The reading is 90586.5812m³
